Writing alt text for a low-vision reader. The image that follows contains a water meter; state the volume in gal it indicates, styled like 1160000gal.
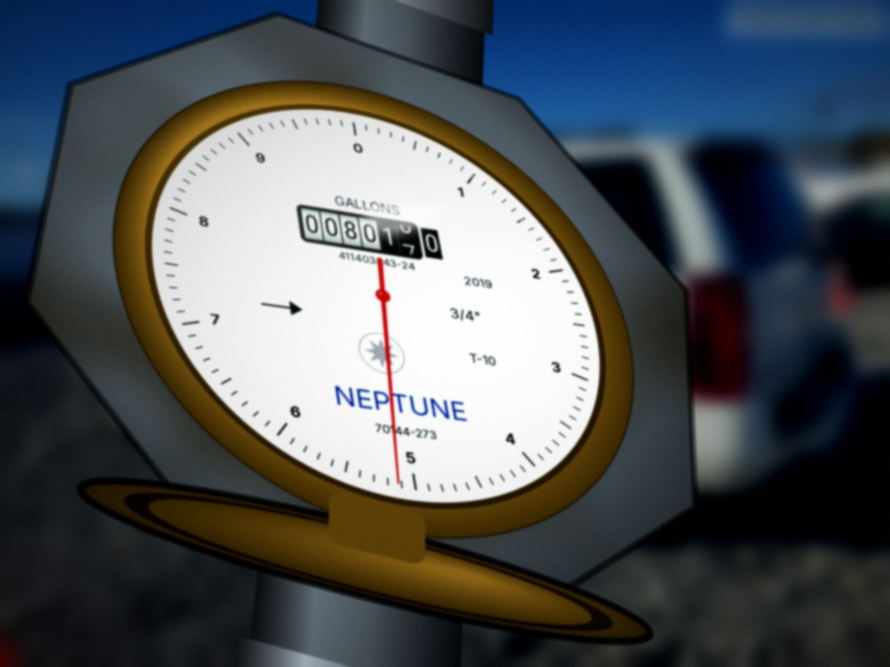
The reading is 80165.1gal
